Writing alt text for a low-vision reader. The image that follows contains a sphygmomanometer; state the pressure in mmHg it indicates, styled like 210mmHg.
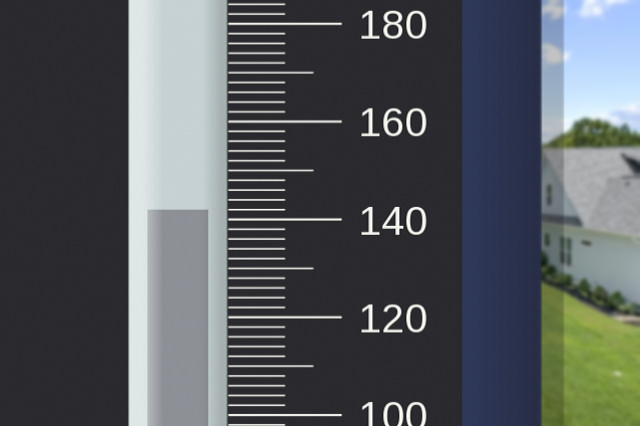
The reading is 142mmHg
